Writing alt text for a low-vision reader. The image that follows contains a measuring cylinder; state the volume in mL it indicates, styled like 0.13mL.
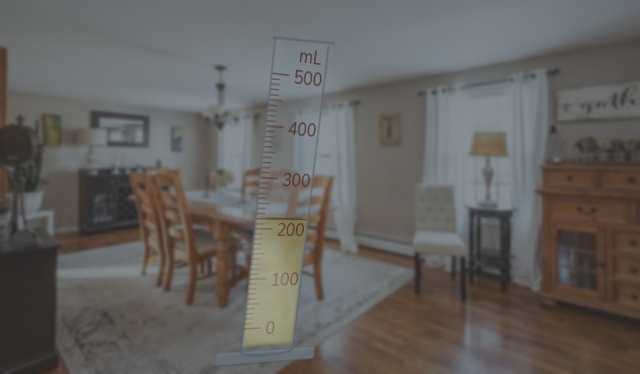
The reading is 220mL
